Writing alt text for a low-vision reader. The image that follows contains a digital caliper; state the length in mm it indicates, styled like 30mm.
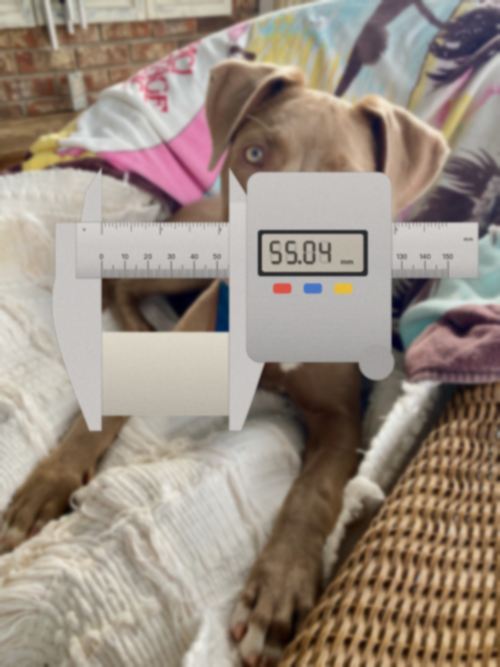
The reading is 55.04mm
